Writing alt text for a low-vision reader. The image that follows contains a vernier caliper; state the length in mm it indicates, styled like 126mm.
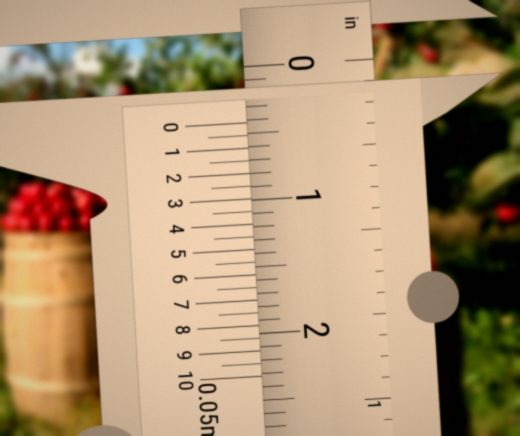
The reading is 4.2mm
